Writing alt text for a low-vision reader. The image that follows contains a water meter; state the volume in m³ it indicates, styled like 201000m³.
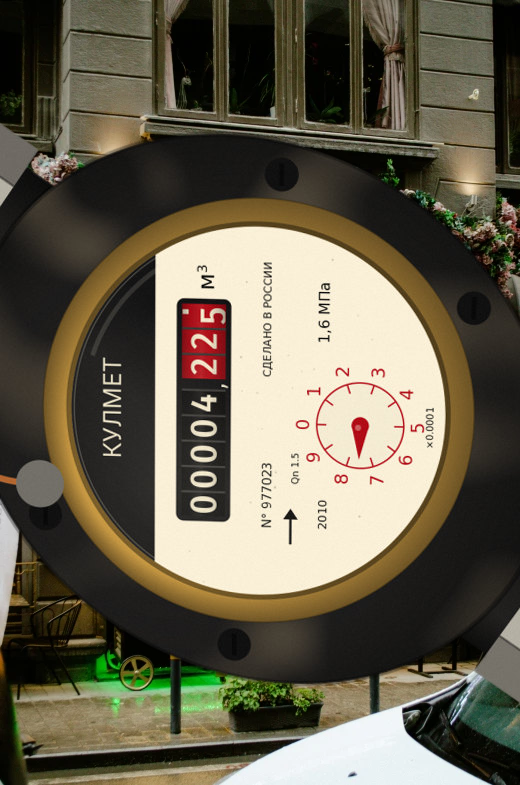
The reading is 4.2247m³
